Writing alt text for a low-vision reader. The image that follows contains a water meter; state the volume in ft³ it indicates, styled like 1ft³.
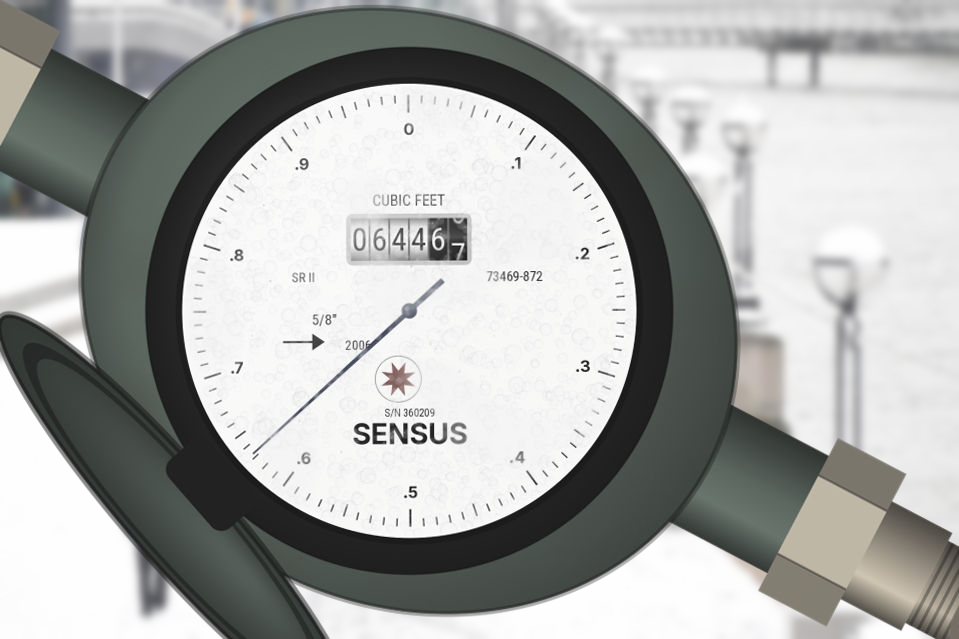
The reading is 64466.63ft³
